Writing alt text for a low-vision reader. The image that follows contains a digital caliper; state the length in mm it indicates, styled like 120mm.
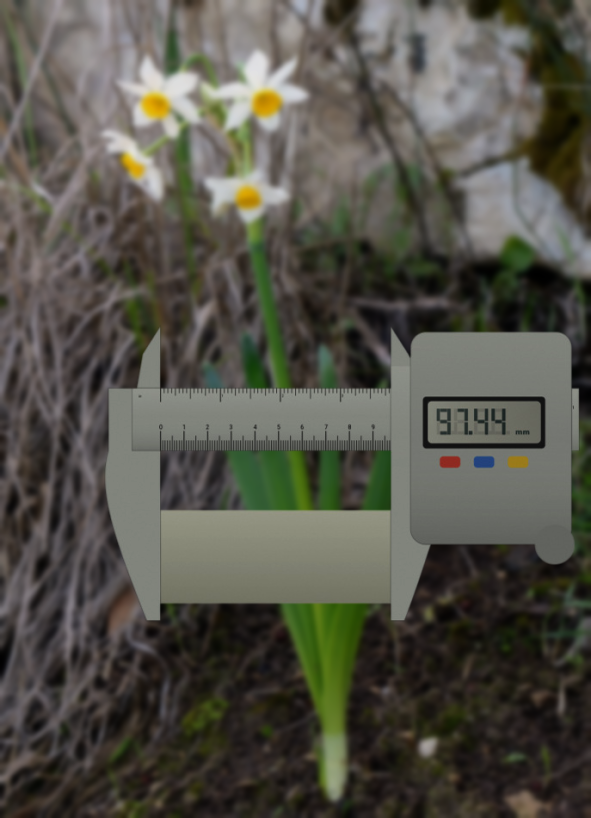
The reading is 97.44mm
